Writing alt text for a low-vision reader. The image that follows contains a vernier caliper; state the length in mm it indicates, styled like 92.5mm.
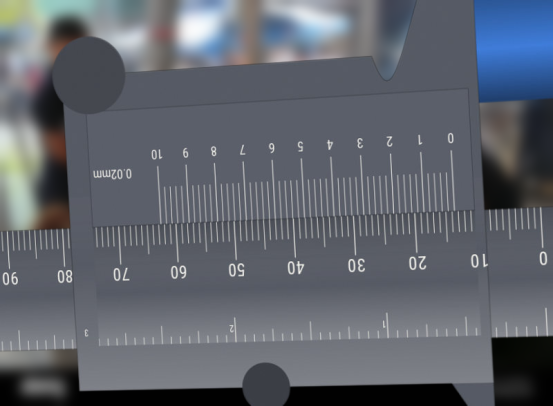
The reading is 13.6mm
